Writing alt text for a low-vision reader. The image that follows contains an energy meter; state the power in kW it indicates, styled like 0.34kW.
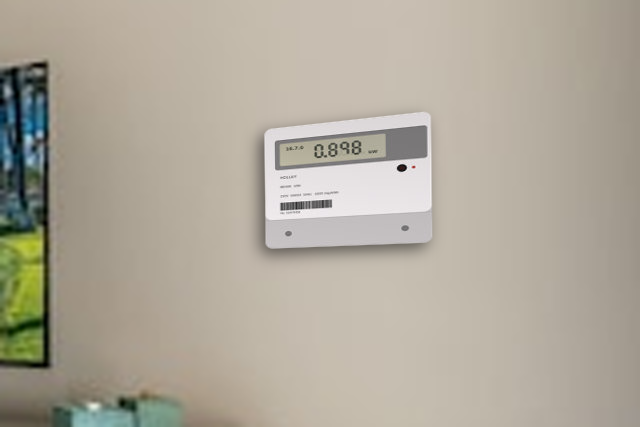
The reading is 0.898kW
